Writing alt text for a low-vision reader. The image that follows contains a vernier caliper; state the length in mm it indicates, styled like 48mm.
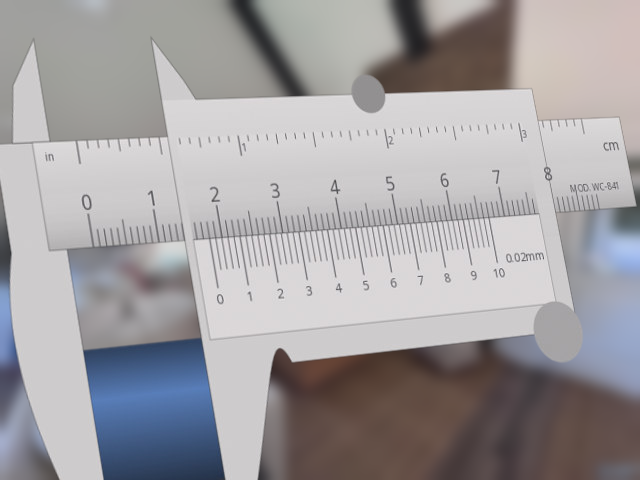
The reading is 18.0mm
